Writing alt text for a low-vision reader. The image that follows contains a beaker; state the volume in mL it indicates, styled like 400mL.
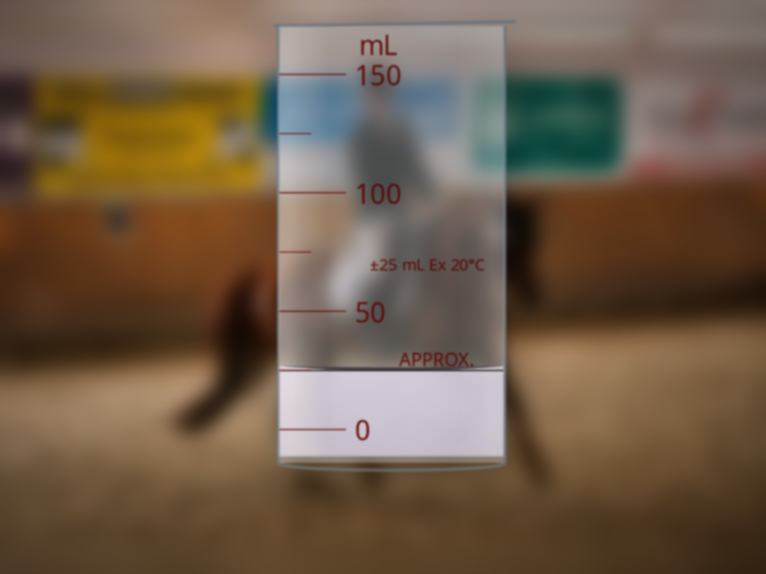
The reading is 25mL
